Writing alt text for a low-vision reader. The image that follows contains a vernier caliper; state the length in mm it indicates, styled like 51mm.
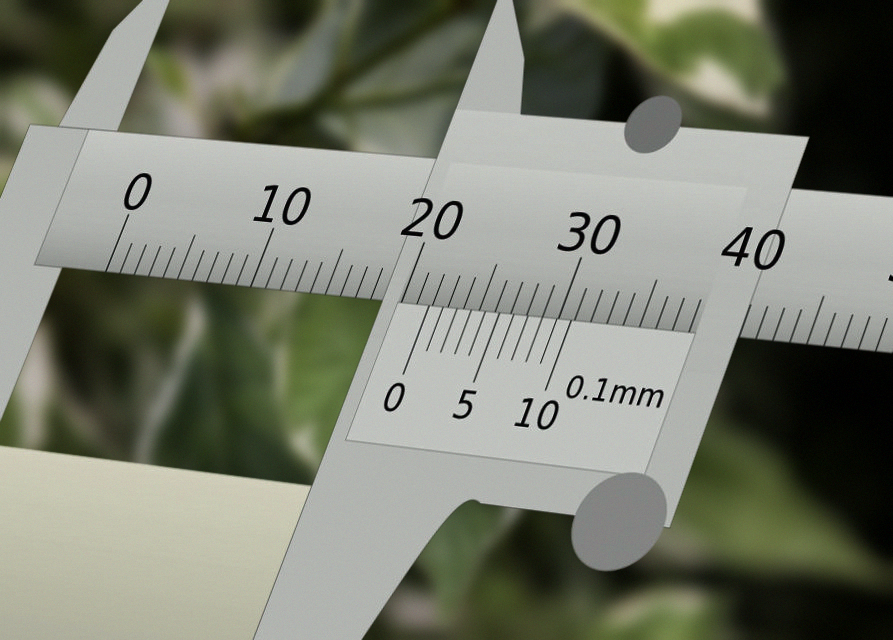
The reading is 21.8mm
